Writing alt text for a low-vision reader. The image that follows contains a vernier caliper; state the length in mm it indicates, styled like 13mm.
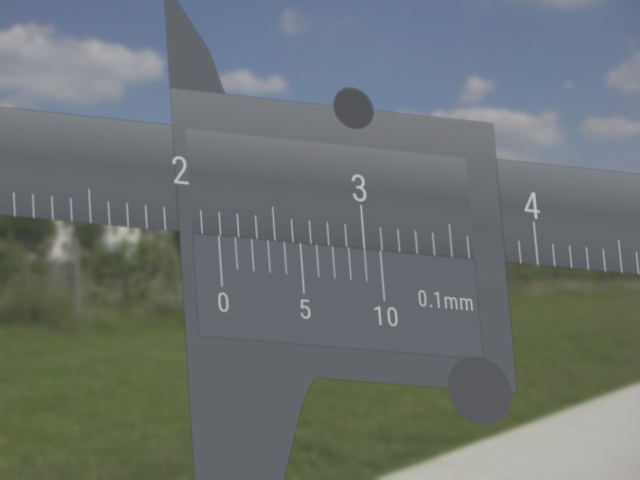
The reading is 21.9mm
